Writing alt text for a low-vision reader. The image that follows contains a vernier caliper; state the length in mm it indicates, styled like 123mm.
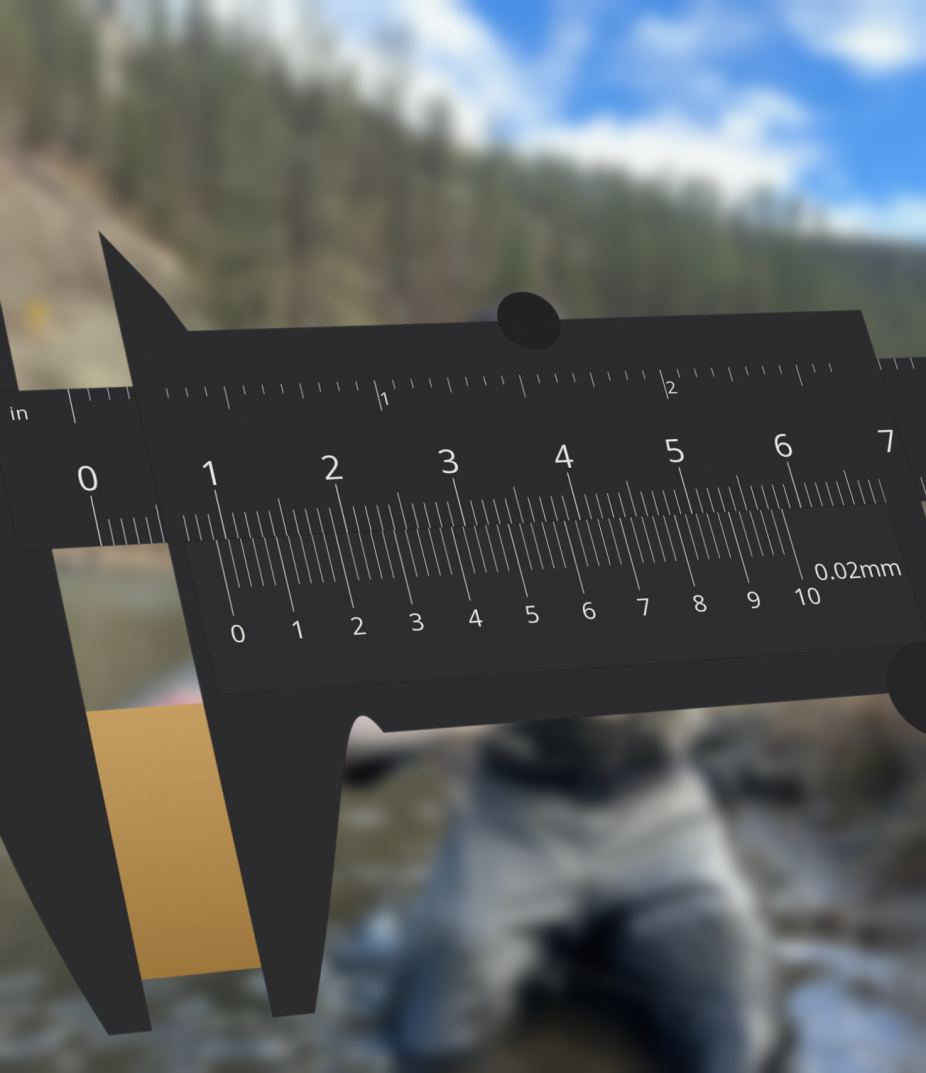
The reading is 9.2mm
